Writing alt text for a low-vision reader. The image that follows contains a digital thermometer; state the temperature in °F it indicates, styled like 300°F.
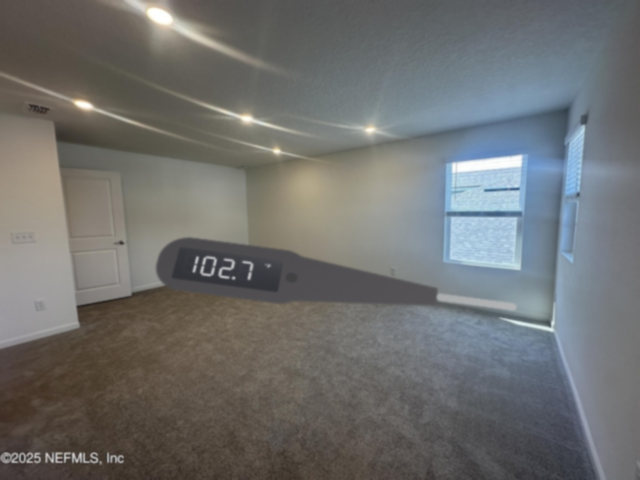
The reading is 102.7°F
